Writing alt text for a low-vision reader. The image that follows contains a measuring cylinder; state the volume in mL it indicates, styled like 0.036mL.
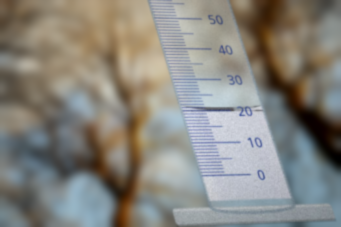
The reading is 20mL
